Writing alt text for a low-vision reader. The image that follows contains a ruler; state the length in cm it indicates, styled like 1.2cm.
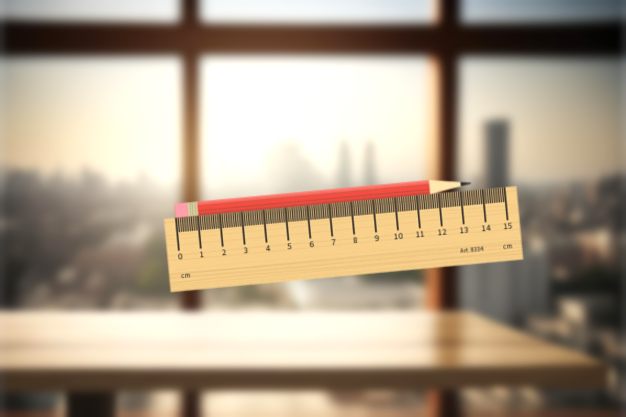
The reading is 13.5cm
